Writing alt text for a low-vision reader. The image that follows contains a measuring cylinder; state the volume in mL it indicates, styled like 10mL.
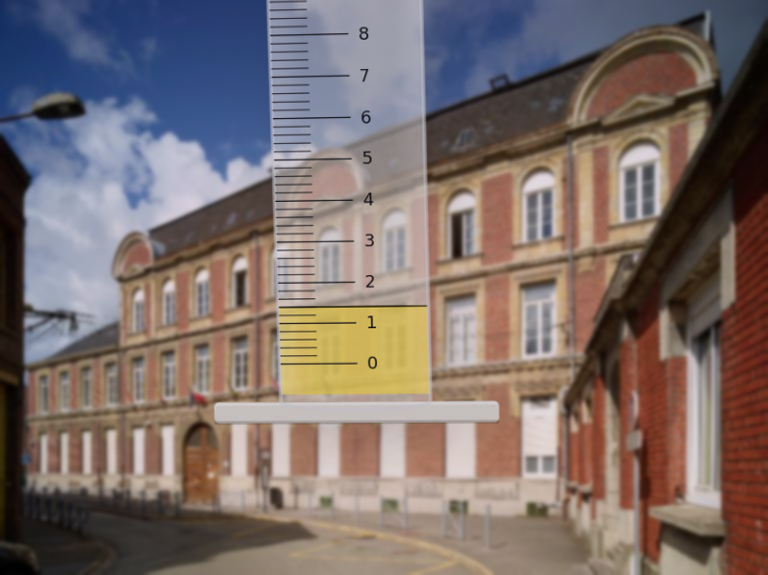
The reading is 1.4mL
